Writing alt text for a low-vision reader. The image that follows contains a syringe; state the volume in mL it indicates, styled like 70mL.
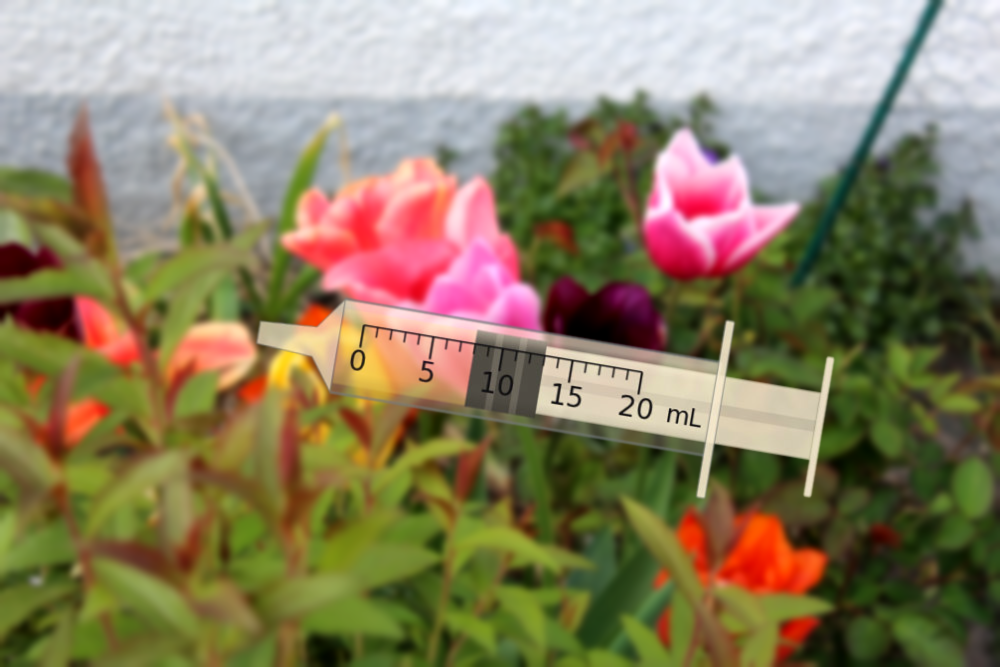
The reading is 8mL
